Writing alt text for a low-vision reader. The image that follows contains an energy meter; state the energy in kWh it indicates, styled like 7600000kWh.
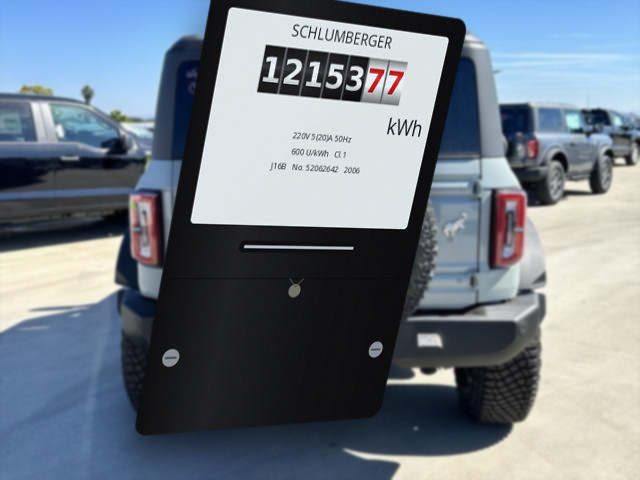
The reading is 12153.77kWh
